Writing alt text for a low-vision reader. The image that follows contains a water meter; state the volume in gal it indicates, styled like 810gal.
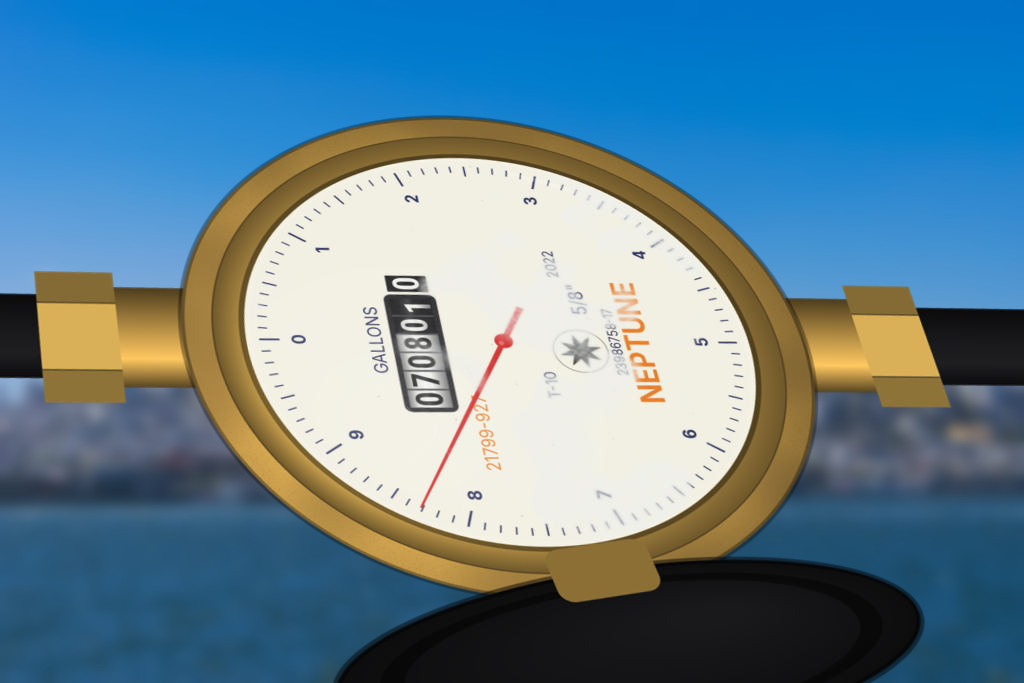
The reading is 708008.3gal
